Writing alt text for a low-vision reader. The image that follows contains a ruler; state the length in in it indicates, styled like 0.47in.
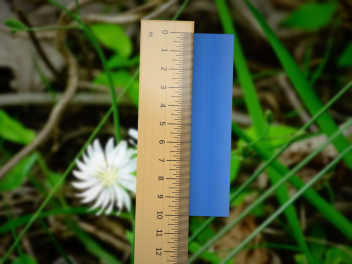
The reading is 10in
